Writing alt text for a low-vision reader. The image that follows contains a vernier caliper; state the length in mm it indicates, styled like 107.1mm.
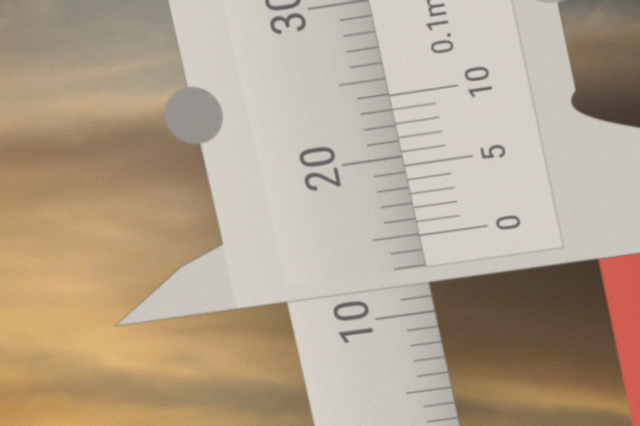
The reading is 14.9mm
